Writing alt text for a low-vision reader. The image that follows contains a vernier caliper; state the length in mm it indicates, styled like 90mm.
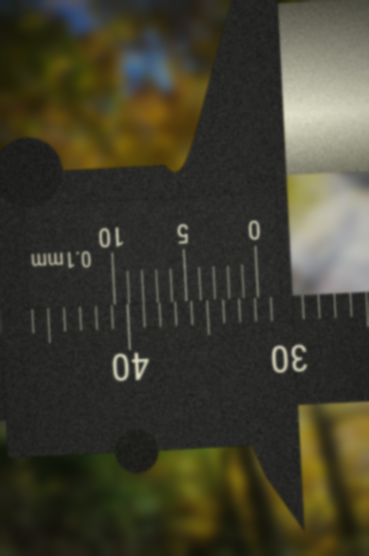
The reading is 31.8mm
